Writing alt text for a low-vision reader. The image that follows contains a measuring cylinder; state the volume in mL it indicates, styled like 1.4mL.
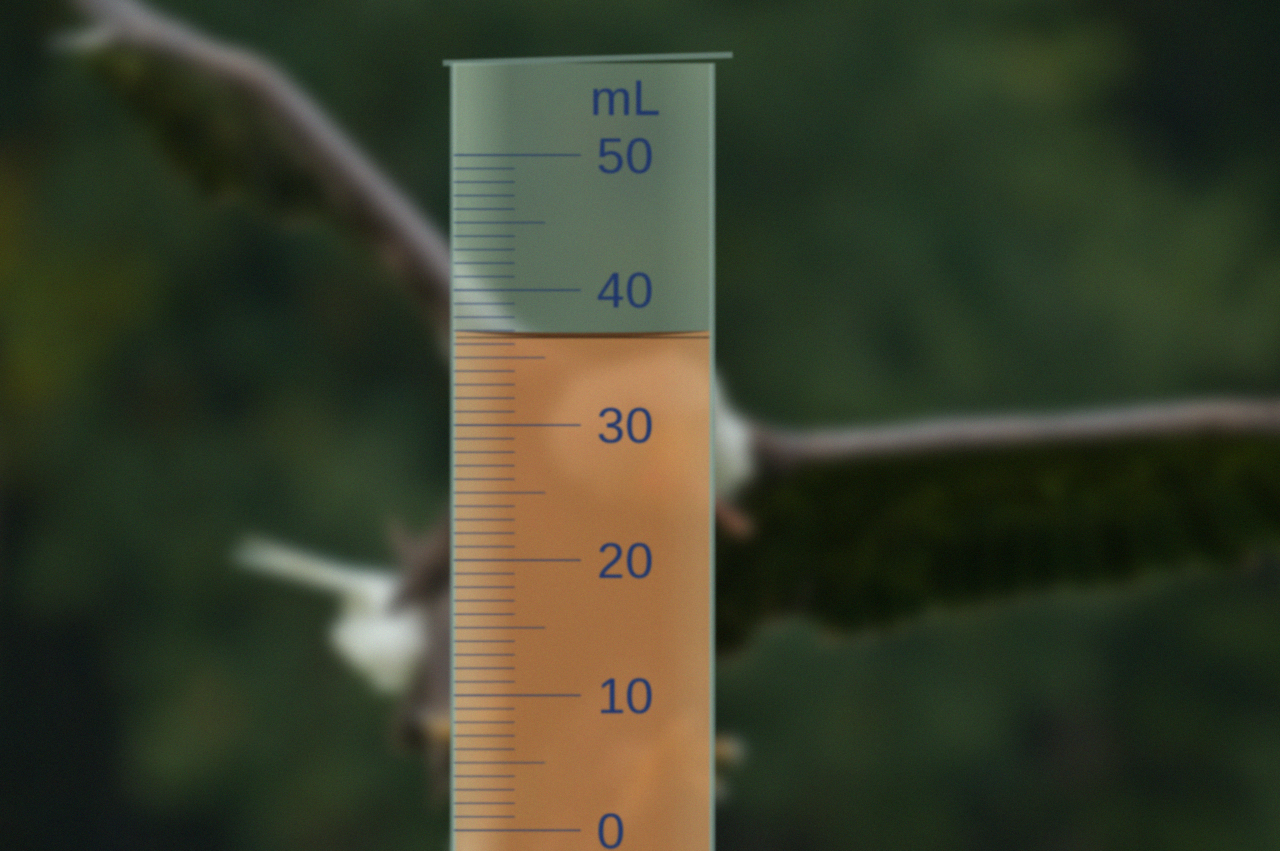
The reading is 36.5mL
